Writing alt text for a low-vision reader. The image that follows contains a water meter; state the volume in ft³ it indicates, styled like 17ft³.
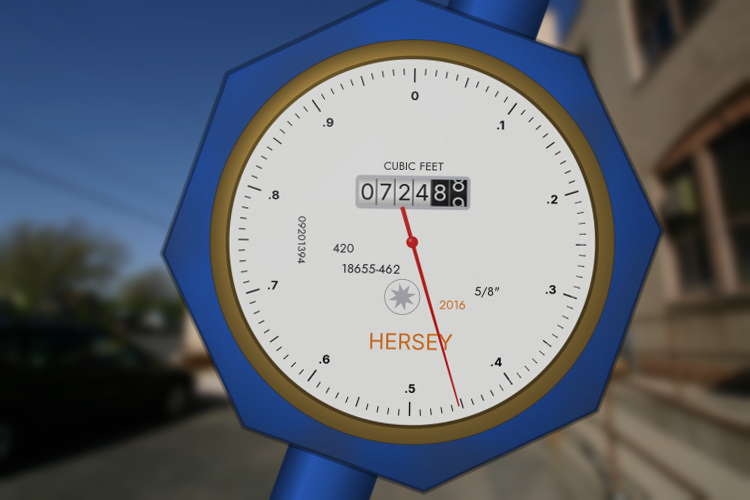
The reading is 72488.45ft³
